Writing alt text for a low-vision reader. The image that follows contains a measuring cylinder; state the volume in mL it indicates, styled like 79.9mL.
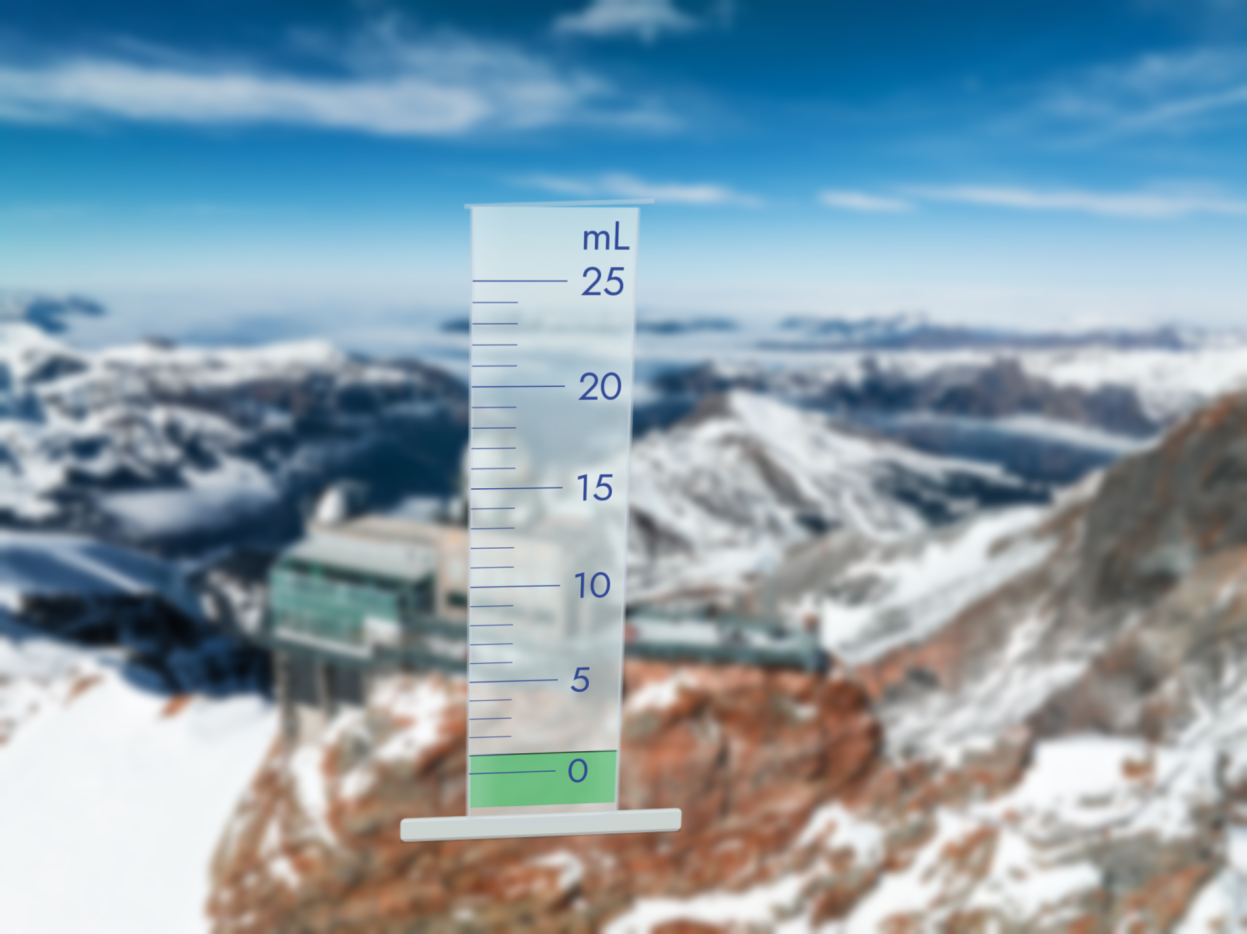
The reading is 1mL
